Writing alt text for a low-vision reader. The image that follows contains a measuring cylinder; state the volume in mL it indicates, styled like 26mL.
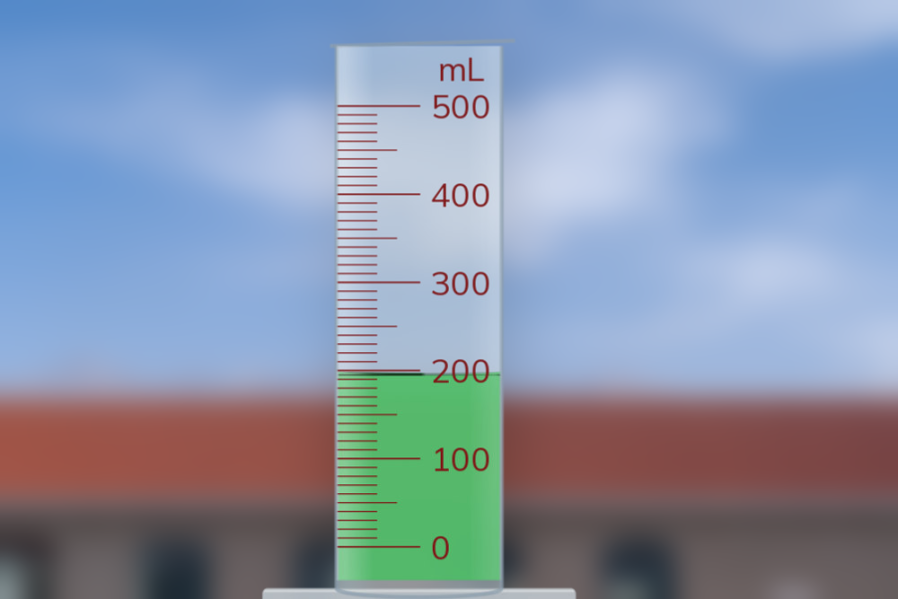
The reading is 195mL
